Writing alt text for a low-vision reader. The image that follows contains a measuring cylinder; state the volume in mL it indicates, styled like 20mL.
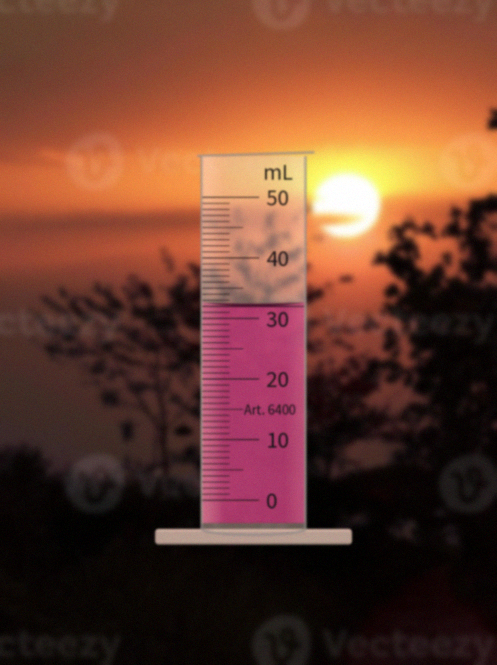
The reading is 32mL
